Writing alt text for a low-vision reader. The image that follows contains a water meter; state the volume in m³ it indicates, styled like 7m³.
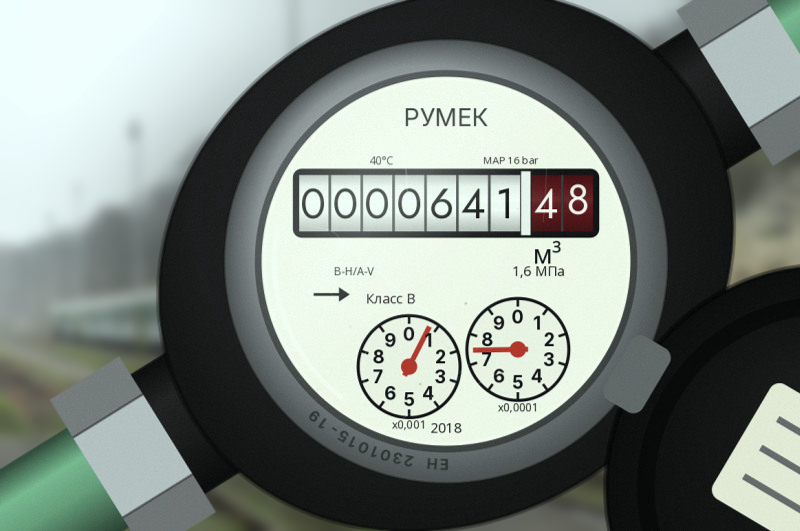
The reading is 641.4807m³
